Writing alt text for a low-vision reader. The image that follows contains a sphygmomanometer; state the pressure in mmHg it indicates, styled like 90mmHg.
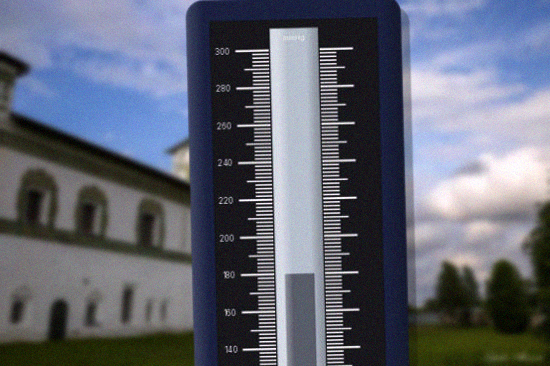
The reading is 180mmHg
